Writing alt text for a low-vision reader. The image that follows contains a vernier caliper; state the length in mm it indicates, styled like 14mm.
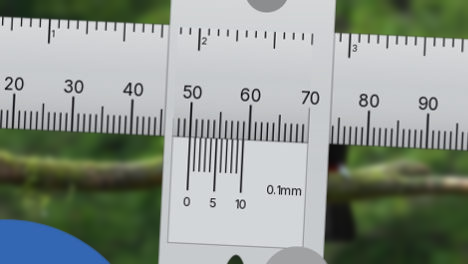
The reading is 50.0mm
